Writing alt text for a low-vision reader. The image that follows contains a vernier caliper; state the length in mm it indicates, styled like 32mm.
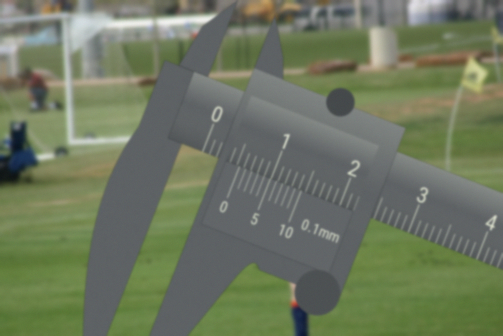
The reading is 5.4mm
